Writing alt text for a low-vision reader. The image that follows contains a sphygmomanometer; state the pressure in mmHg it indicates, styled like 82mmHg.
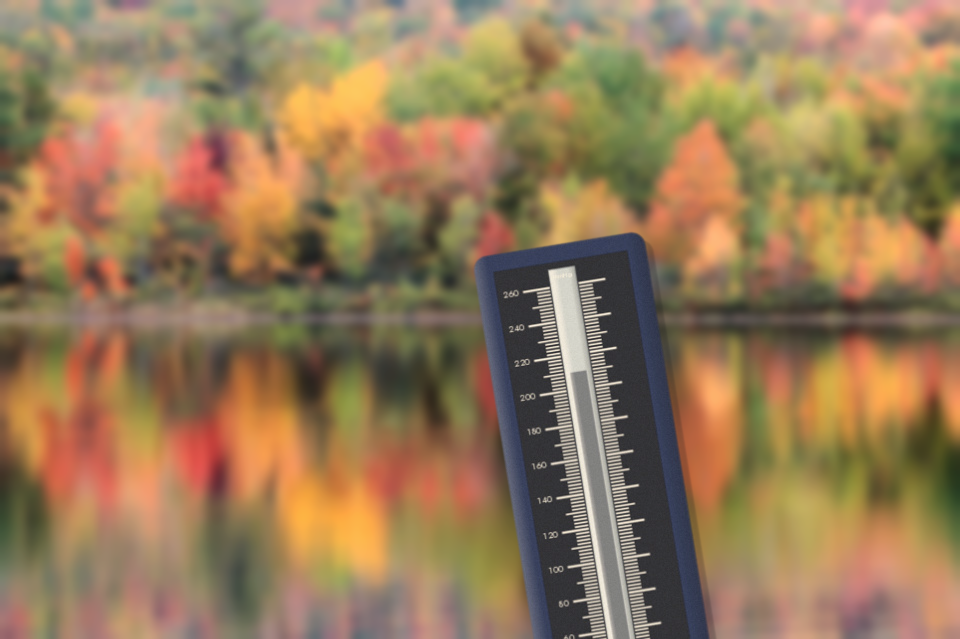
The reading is 210mmHg
